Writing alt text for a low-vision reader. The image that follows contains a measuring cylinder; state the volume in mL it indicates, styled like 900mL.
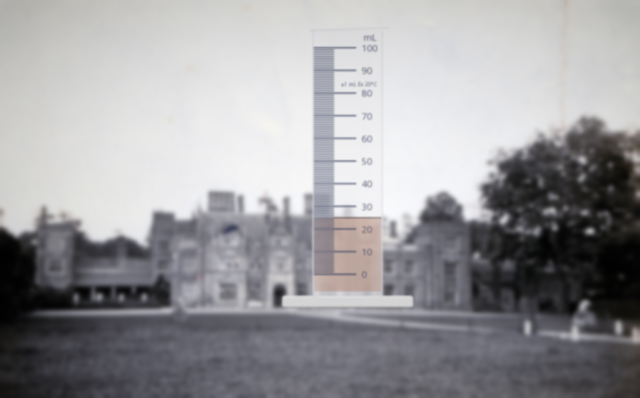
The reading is 25mL
